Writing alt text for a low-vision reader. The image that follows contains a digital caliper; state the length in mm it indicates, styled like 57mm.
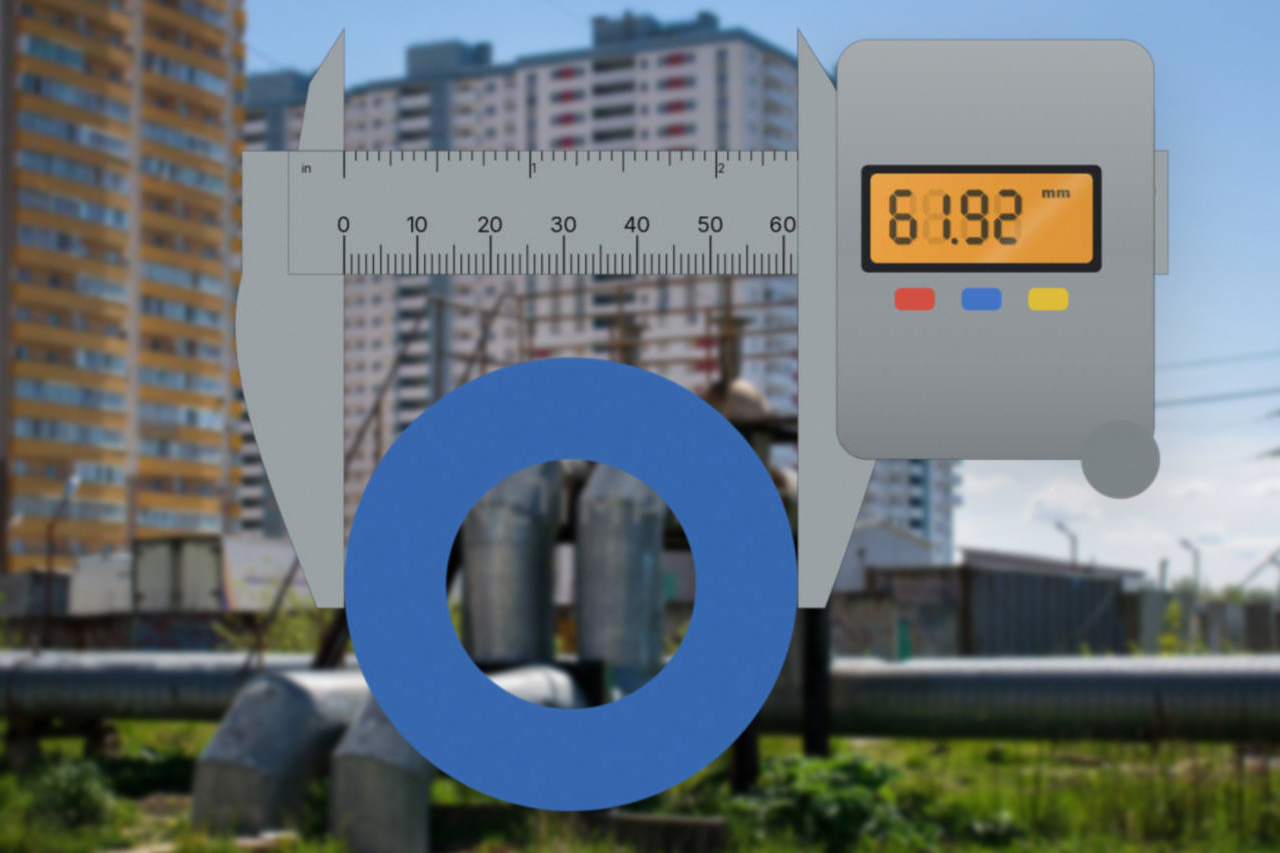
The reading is 61.92mm
